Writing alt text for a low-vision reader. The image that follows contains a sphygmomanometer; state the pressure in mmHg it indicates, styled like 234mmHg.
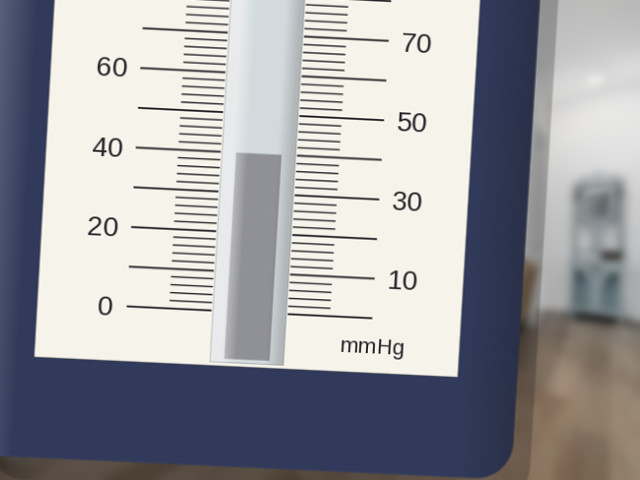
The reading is 40mmHg
